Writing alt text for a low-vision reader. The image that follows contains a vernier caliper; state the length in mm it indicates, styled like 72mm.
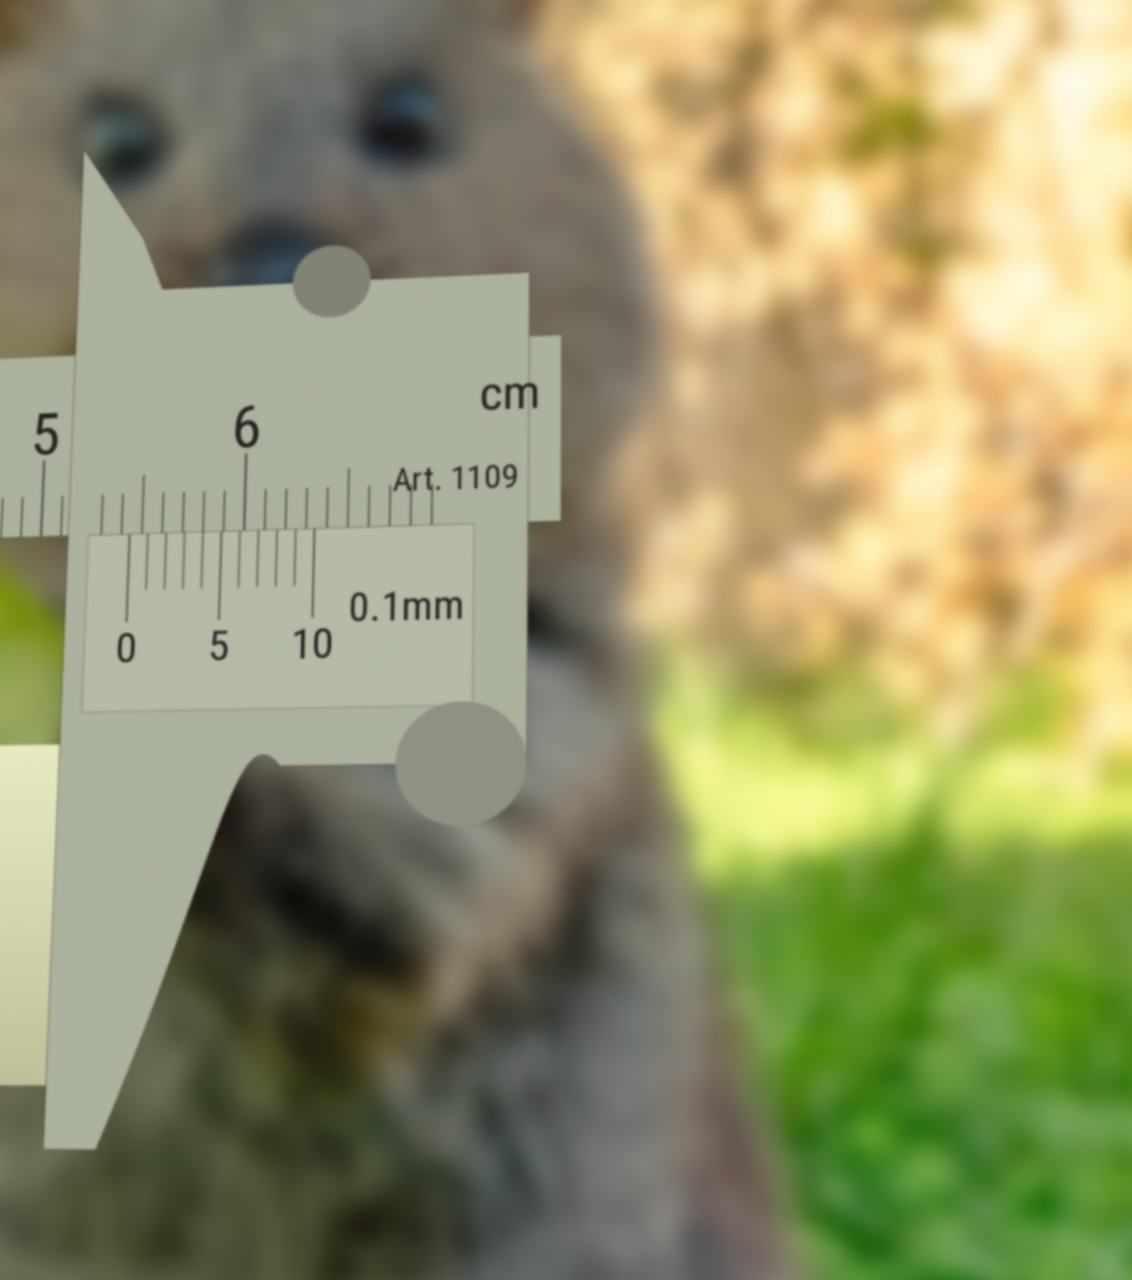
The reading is 54.4mm
